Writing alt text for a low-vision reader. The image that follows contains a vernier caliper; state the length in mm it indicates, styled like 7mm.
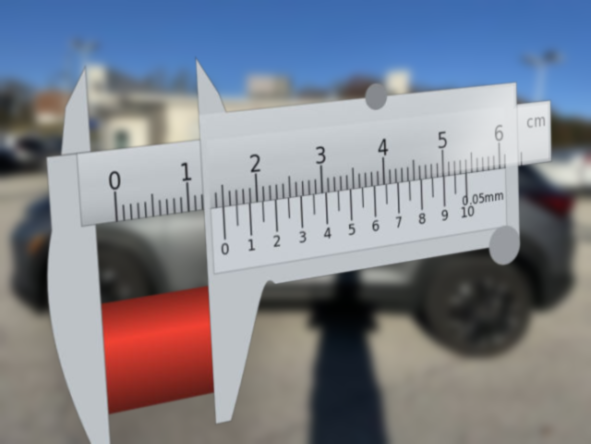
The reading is 15.0mm
